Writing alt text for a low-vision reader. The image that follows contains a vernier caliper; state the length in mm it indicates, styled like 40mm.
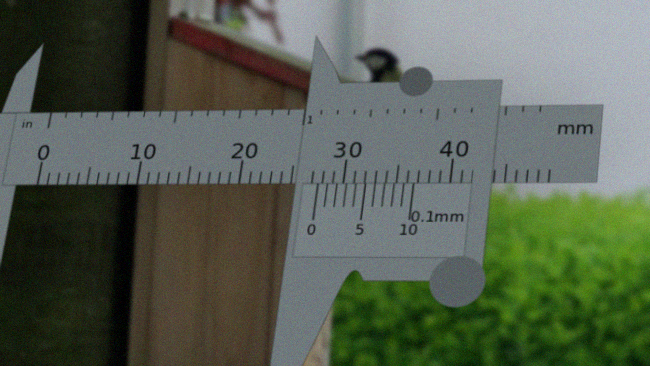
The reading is 27.6mm
